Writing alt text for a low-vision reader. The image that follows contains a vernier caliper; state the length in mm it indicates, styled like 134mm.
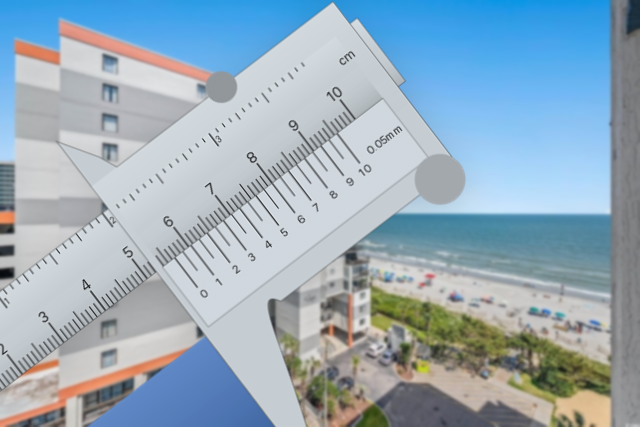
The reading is 56.6mm
